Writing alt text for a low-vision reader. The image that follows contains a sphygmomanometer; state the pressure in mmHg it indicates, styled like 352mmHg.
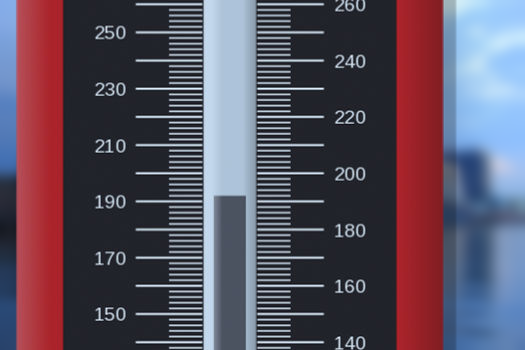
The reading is 192mmHg
